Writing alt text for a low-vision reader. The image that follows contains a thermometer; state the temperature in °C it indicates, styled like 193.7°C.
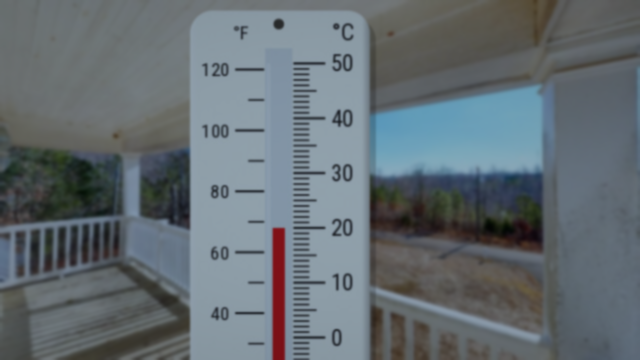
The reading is 20°C
